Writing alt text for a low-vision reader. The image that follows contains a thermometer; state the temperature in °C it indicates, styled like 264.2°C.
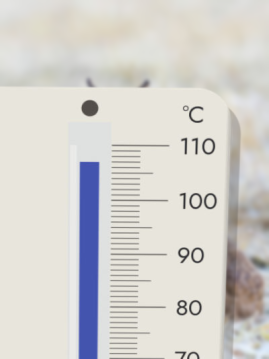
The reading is 107°C
